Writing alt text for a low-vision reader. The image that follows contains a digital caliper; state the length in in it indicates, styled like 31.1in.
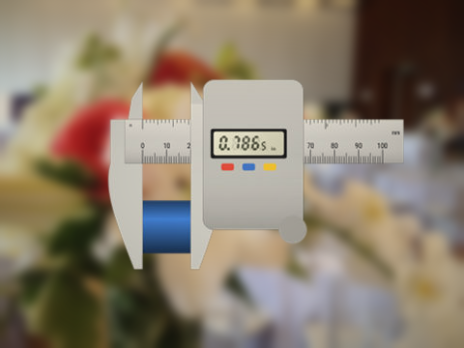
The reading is 0.7865in
